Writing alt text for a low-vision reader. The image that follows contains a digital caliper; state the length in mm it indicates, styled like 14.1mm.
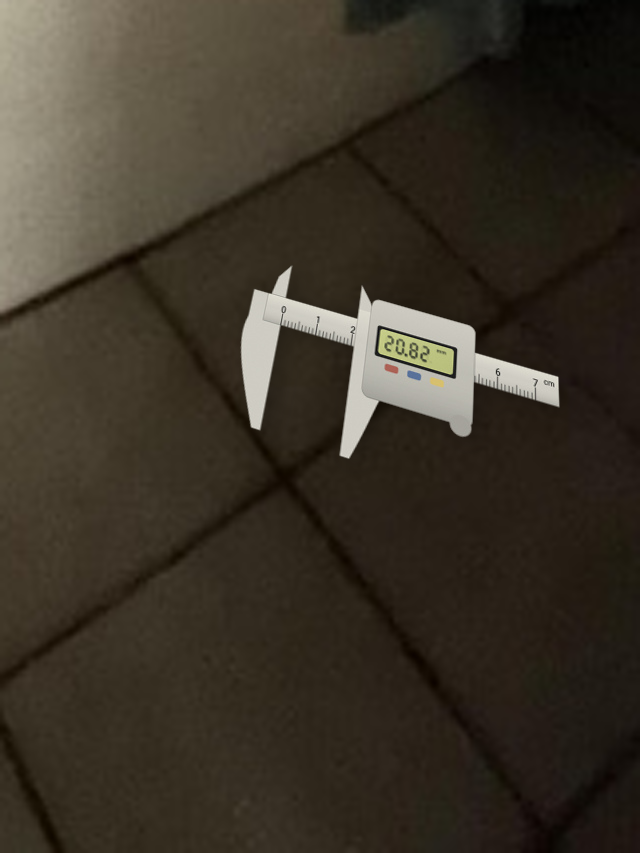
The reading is 20.82mm
